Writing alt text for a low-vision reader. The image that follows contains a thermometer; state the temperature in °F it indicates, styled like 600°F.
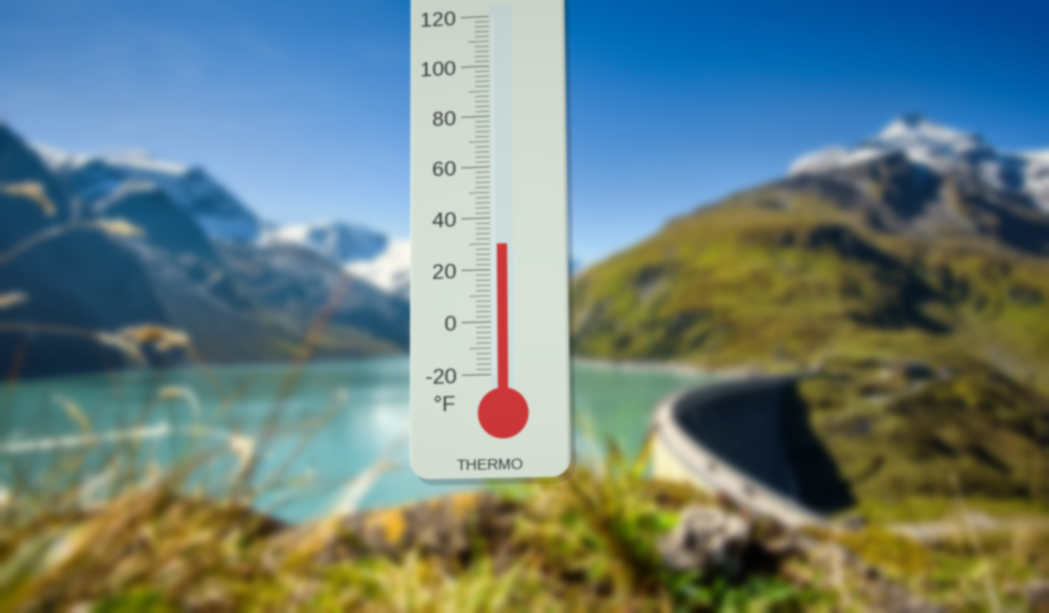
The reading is 30°F
